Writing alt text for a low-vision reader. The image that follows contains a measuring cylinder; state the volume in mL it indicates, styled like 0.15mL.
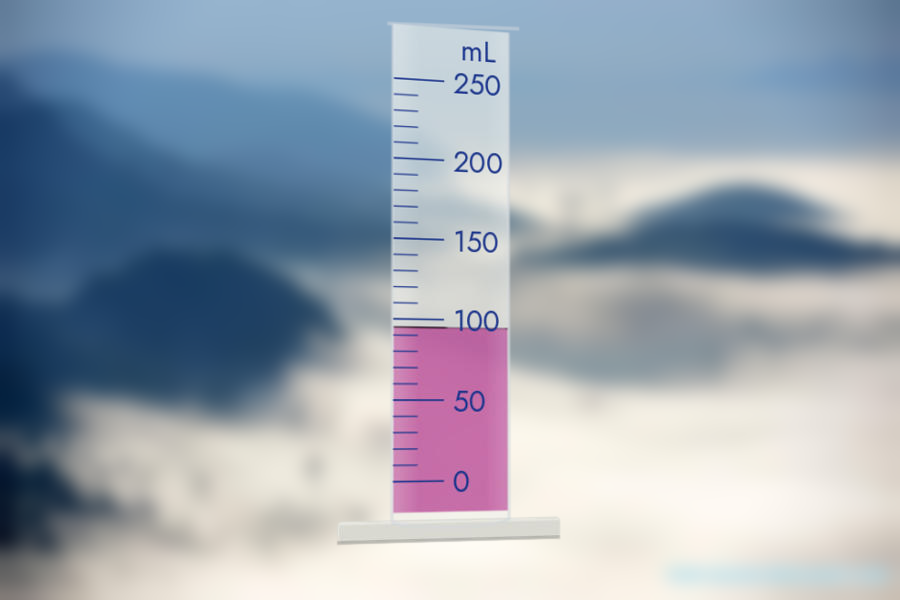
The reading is 95mL
